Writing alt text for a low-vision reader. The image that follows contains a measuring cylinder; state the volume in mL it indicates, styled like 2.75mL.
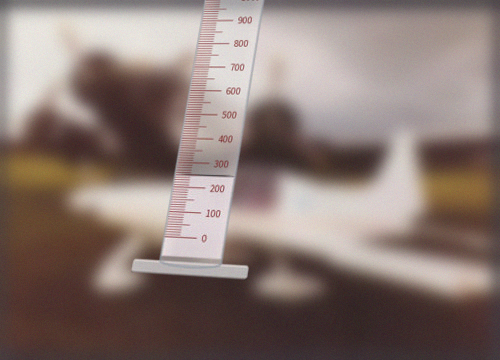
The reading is 250mL
